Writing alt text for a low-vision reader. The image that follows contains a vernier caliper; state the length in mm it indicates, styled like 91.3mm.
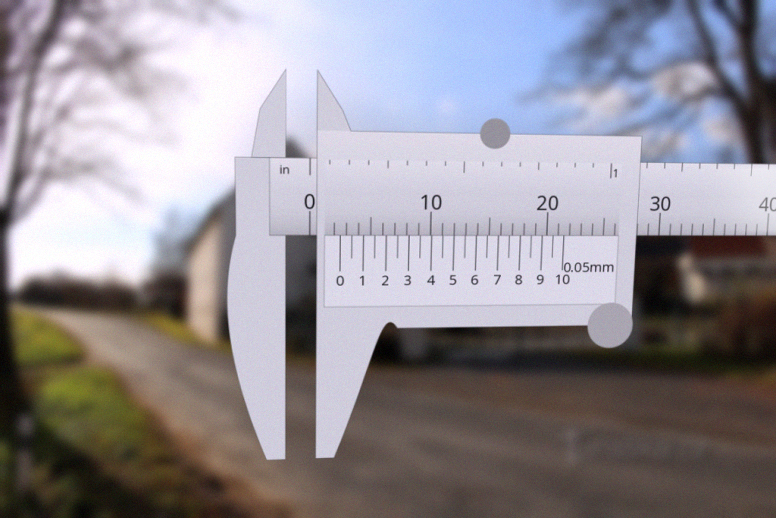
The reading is 2.5mm
